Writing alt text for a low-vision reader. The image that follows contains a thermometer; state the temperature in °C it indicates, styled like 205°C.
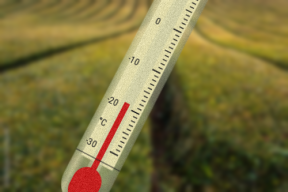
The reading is -19°C
